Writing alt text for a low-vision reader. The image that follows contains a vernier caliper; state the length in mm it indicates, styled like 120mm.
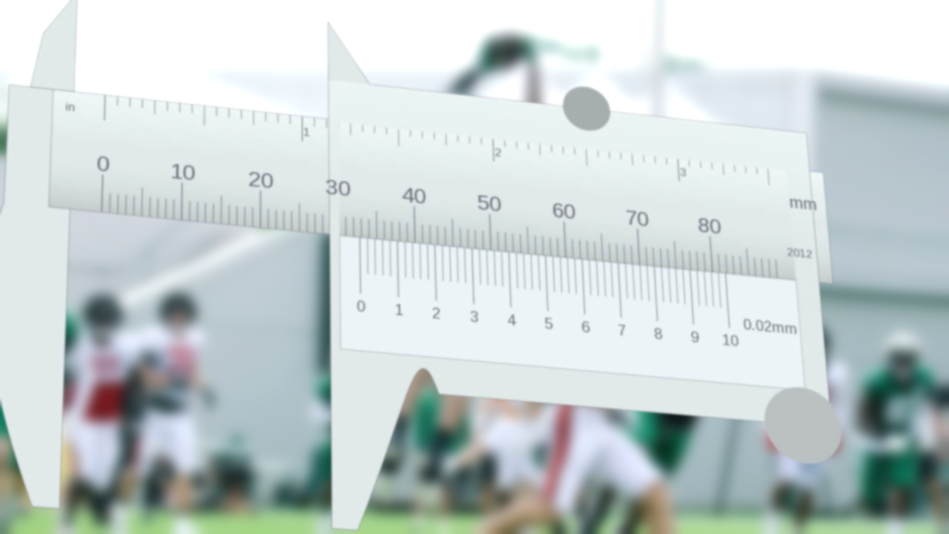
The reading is 32.8mm
